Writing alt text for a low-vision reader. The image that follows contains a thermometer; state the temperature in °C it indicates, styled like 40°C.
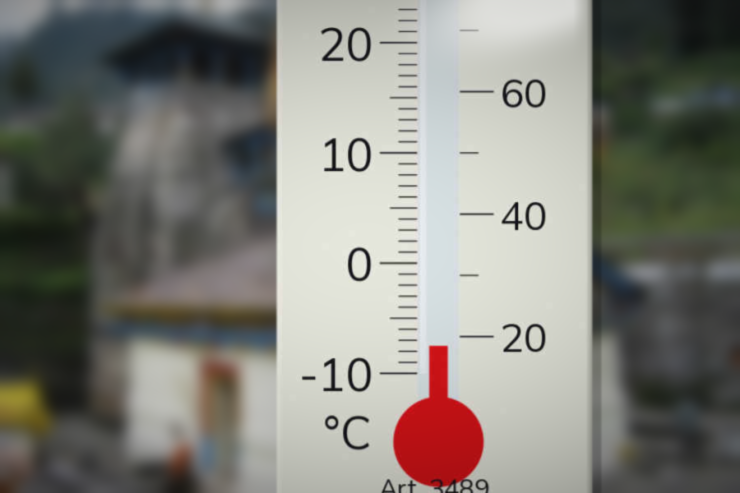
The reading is -7.5°C
